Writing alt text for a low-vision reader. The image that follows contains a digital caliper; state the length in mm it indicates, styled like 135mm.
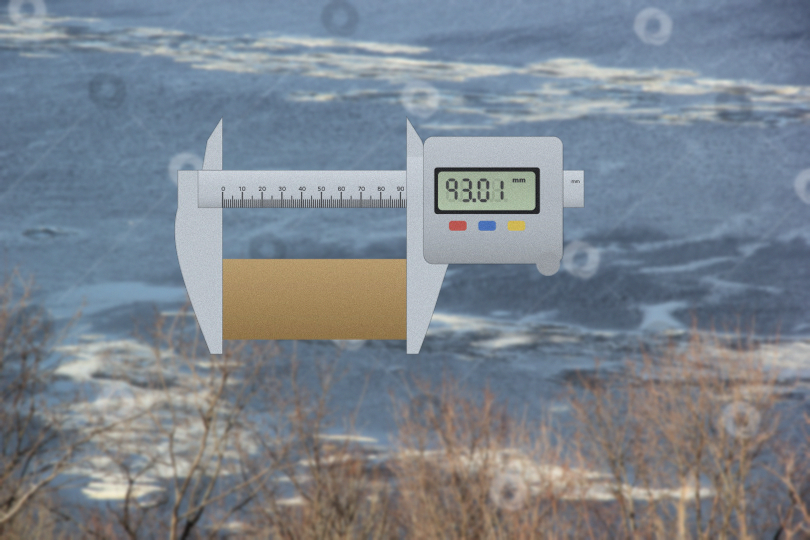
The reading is 93.01mm
